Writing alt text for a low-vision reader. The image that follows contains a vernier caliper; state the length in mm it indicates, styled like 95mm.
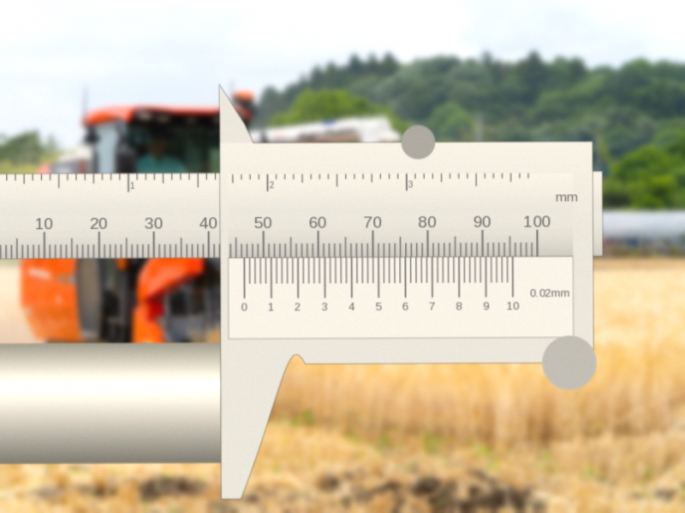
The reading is 46.5mm
